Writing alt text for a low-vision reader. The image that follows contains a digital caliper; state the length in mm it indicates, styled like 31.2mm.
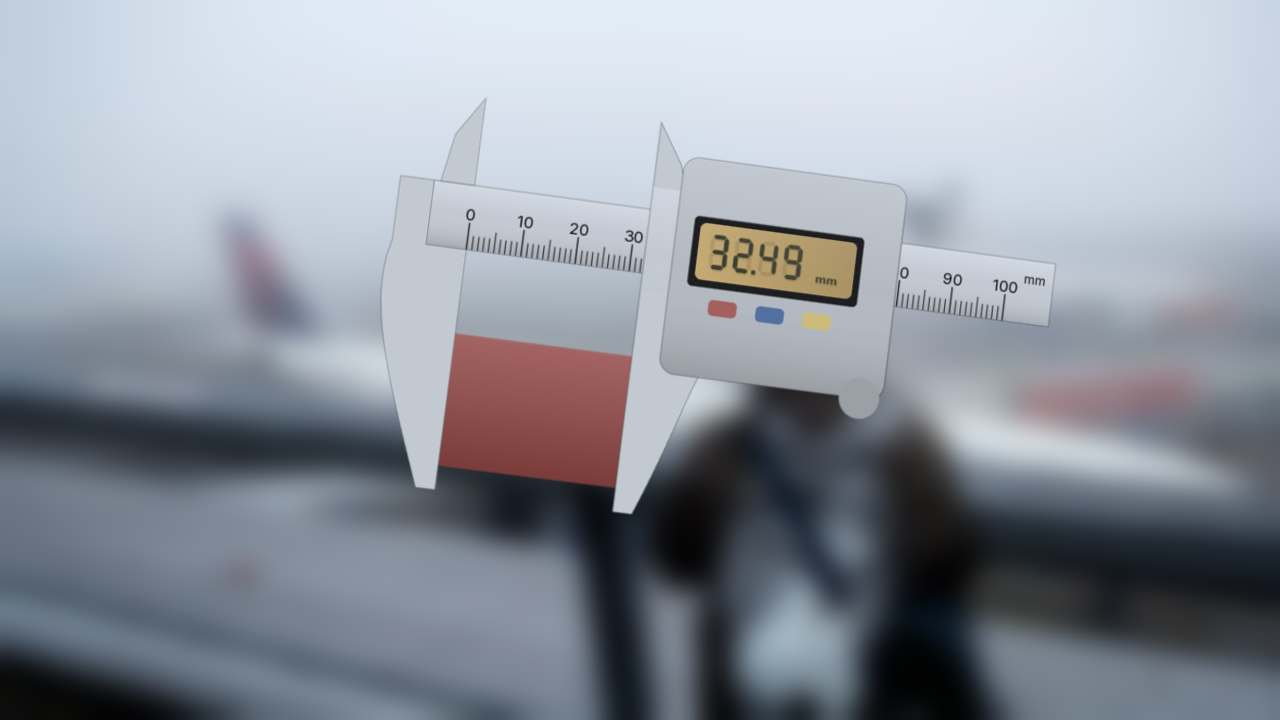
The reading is 32.49mm
